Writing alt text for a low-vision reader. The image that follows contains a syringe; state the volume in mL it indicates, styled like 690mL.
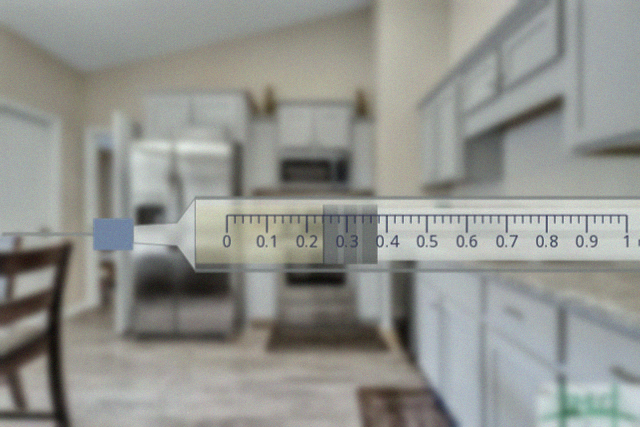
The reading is 0.24mL
